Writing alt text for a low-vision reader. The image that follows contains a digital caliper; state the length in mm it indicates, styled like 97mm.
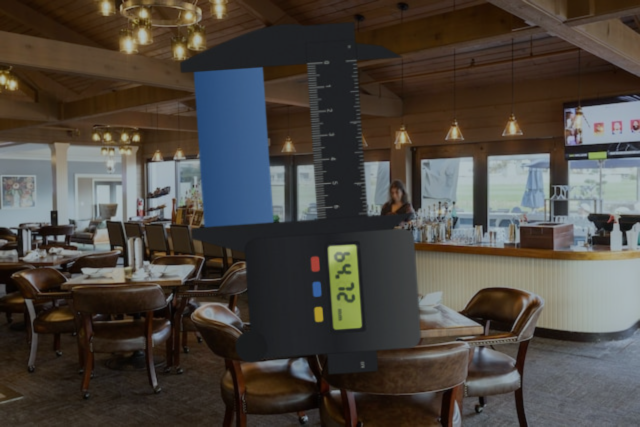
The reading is 64.72mm
